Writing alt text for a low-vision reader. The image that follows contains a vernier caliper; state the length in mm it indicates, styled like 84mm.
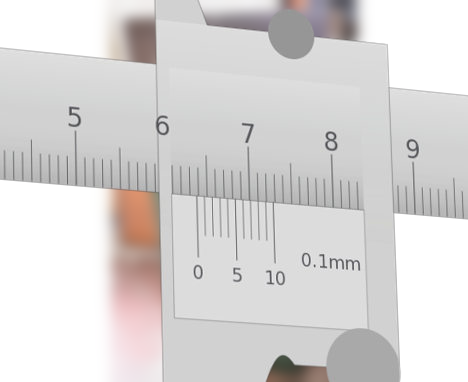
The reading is 63.8mm
